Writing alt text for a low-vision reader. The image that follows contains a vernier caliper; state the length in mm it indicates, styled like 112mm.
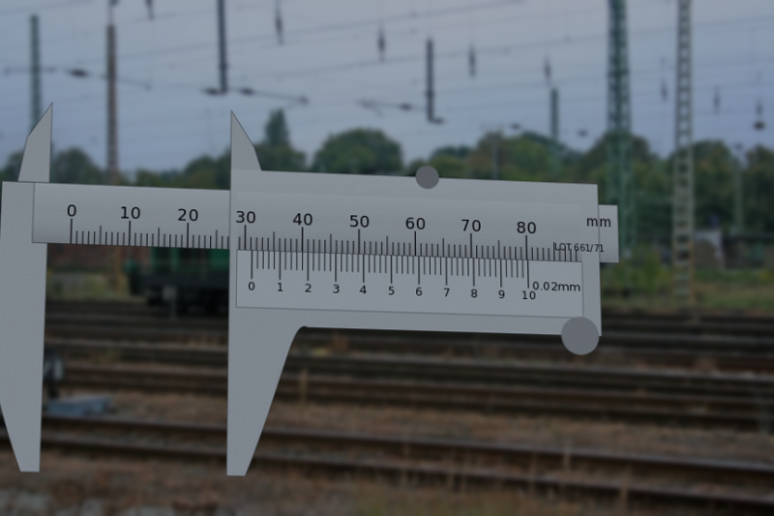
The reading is 31.2mm
